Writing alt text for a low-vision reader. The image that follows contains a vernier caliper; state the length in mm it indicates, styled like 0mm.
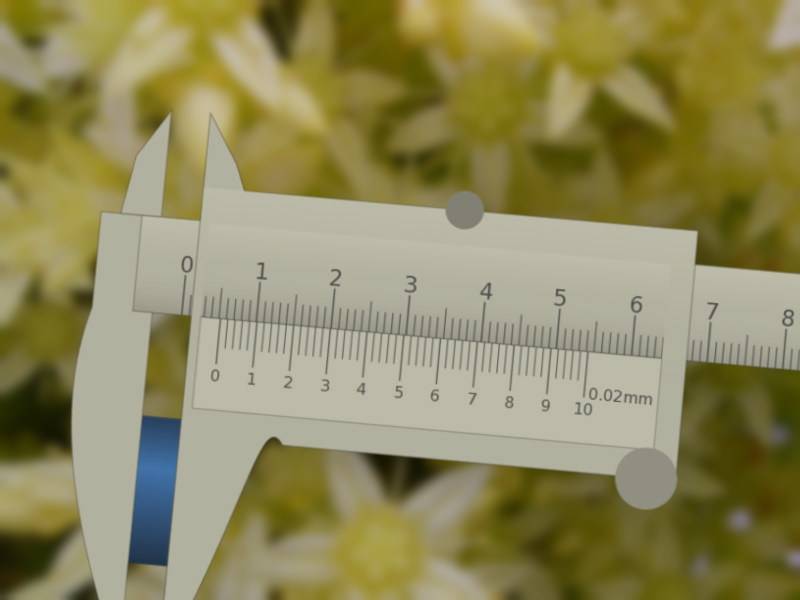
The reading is 5.2mm
